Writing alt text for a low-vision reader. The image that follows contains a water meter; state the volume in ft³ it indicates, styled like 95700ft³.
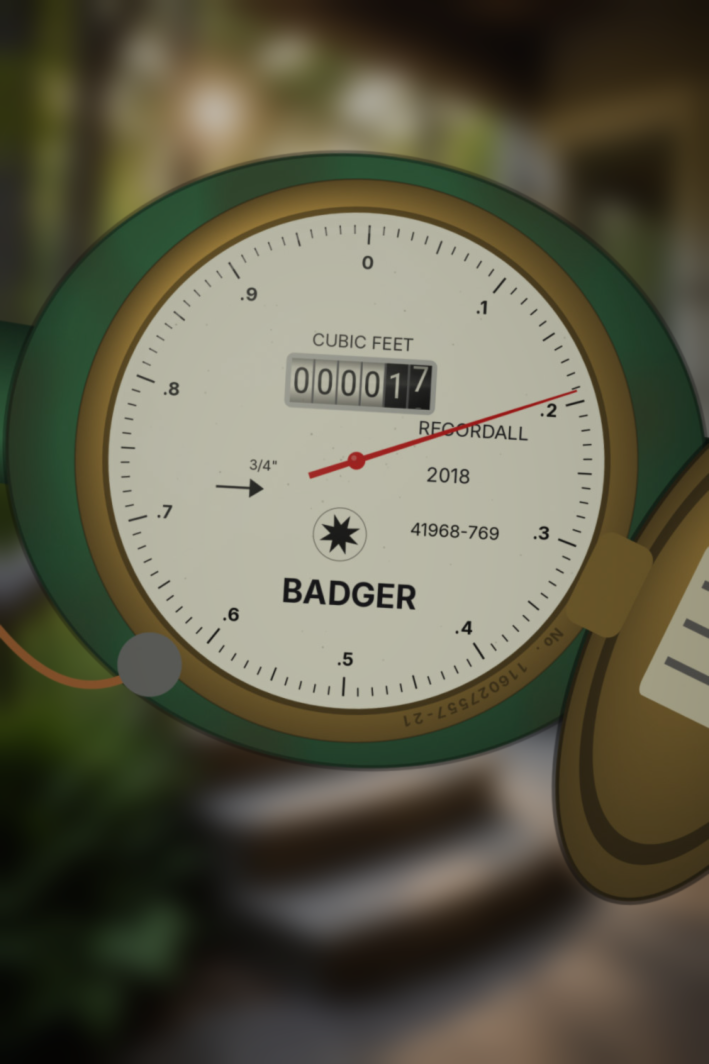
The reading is 17.19ft³
